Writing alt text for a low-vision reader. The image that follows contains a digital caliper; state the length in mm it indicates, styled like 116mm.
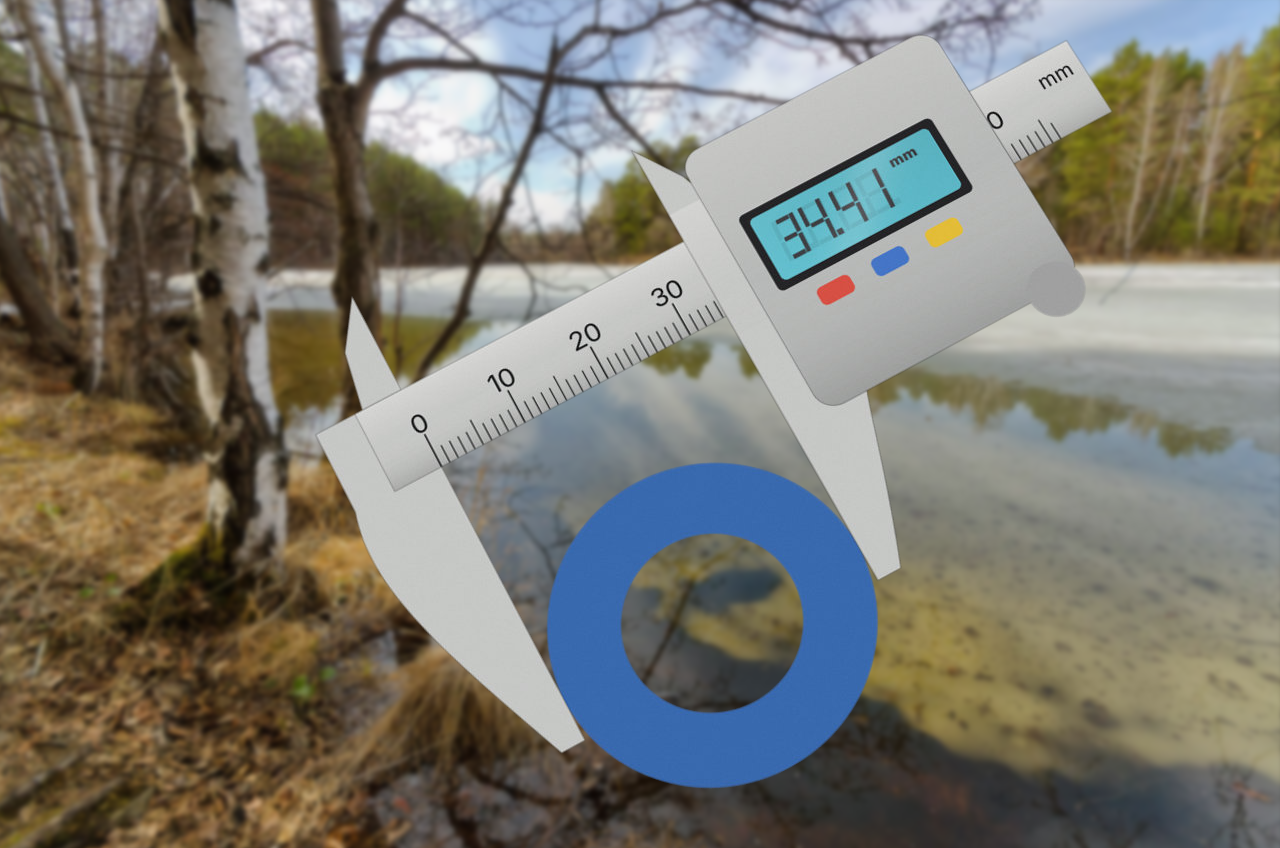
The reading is 34.41mm
